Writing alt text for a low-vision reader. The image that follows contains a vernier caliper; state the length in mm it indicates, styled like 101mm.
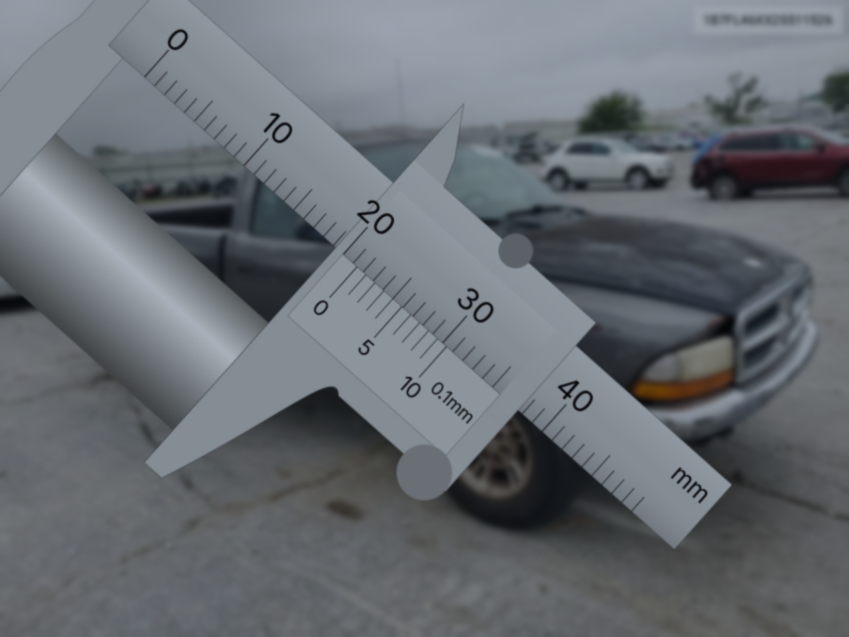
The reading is 21.4mm
